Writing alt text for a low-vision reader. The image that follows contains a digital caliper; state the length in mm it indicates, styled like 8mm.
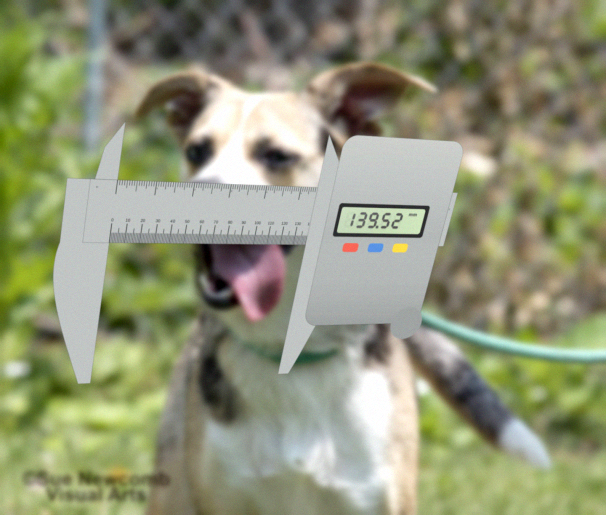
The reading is 139.52mm
